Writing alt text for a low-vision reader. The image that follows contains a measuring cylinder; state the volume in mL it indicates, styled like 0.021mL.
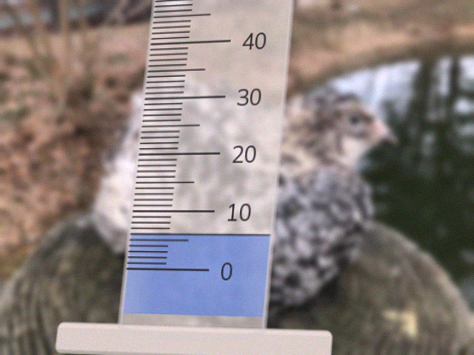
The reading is 6mL
